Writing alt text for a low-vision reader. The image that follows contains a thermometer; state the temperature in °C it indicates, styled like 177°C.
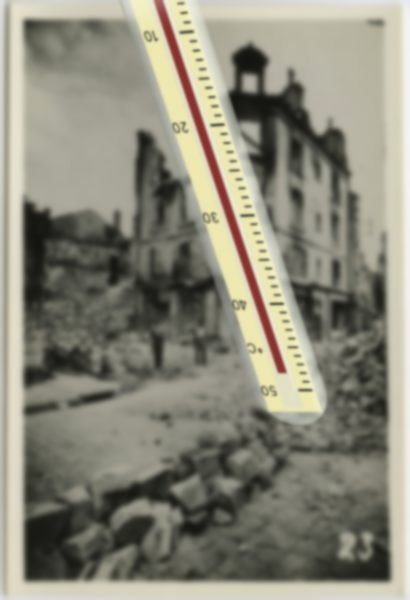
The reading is 48°C
